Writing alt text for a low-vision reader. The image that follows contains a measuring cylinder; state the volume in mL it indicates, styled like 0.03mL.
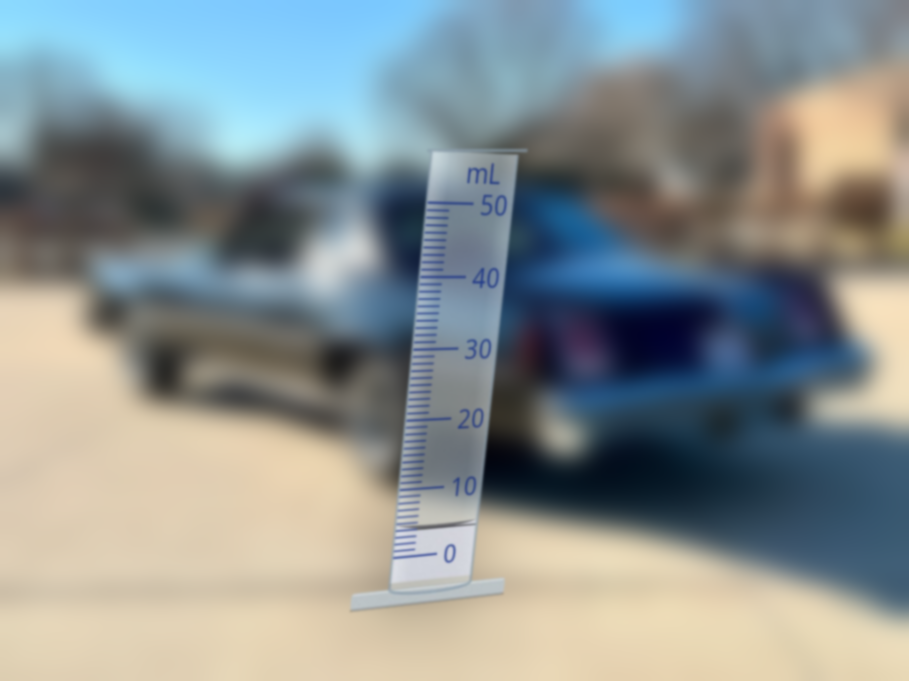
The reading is 4mL
